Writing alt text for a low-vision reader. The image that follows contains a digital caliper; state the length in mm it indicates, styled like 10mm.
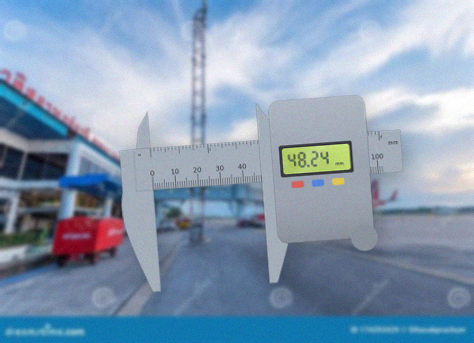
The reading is 48.24mm
